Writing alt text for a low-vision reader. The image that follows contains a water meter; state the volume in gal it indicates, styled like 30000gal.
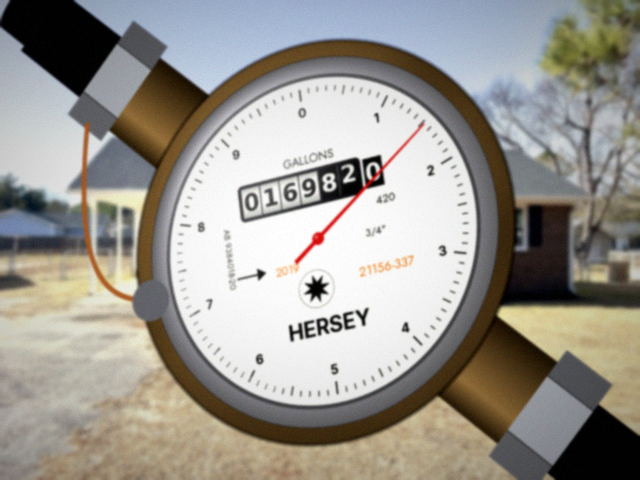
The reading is 169821.5gal
